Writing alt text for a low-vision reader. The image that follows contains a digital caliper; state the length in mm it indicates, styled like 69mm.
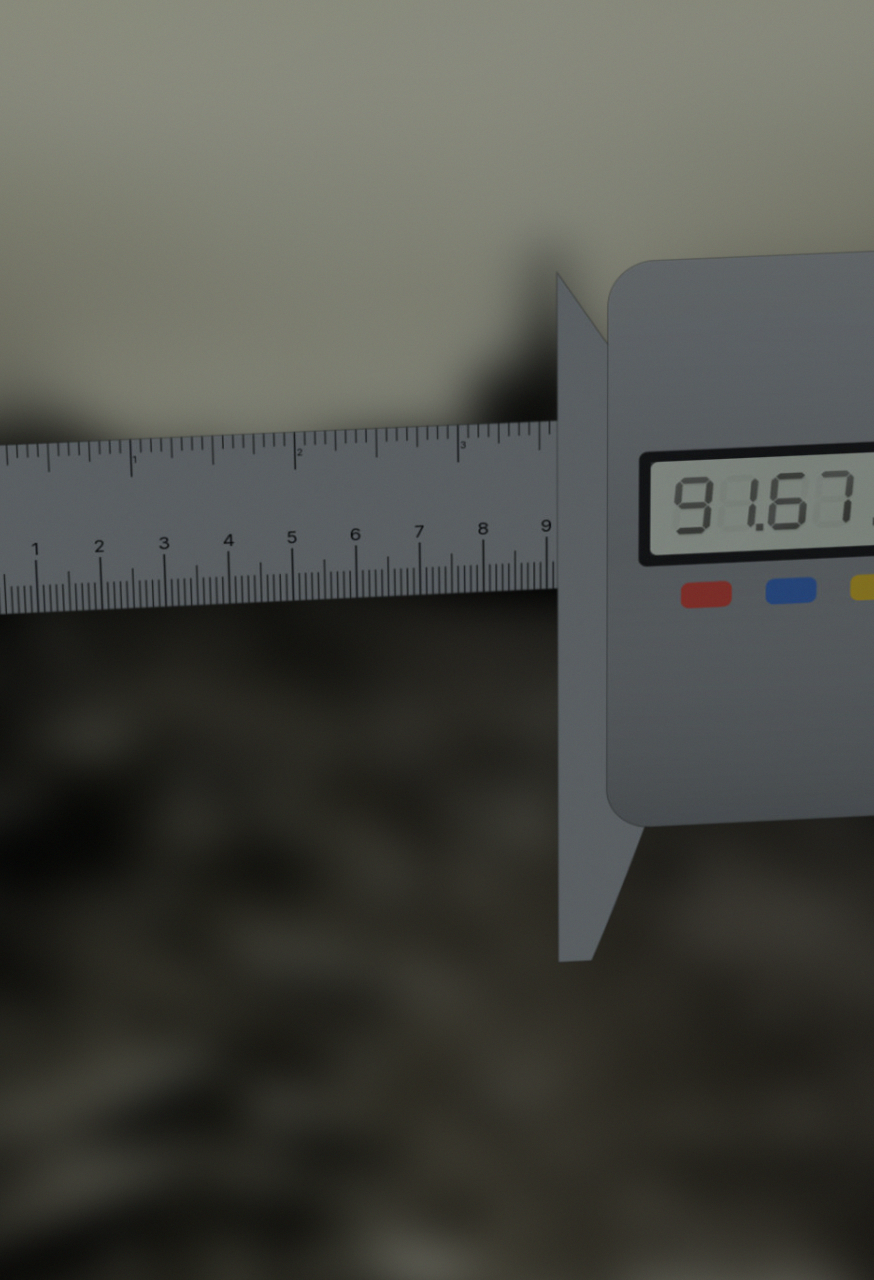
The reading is 91.67mm
